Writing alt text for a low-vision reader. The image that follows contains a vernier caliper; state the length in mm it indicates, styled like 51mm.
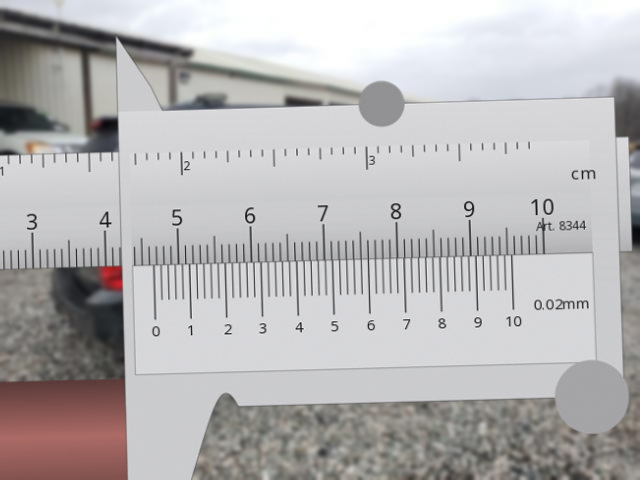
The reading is 46.6mm
